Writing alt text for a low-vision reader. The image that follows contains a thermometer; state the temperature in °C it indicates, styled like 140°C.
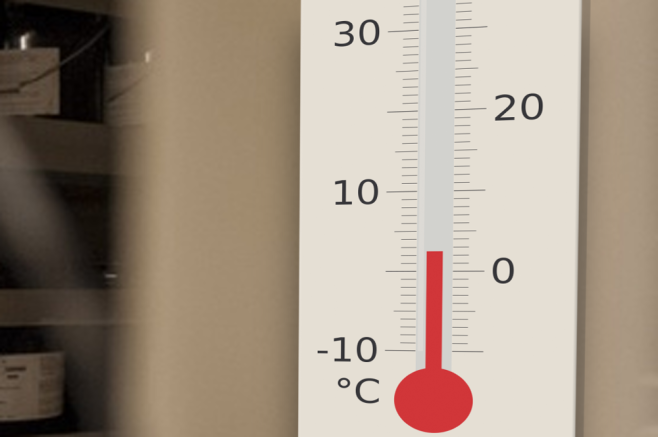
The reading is 2.5°C
